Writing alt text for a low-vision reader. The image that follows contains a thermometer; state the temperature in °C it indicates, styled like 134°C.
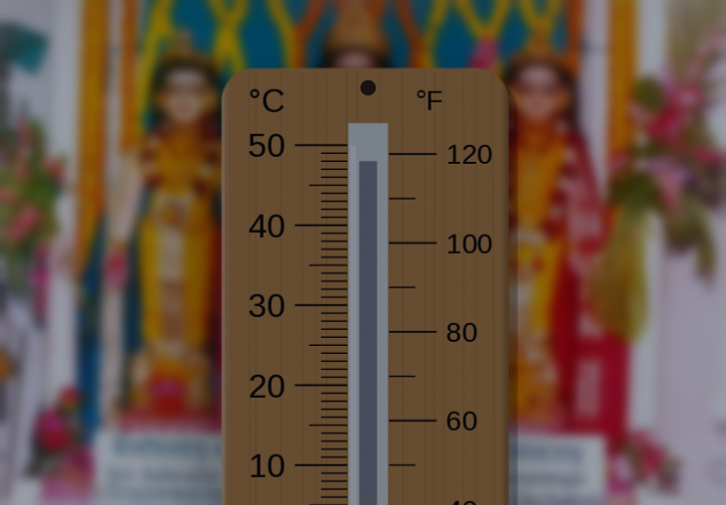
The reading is 48°C
